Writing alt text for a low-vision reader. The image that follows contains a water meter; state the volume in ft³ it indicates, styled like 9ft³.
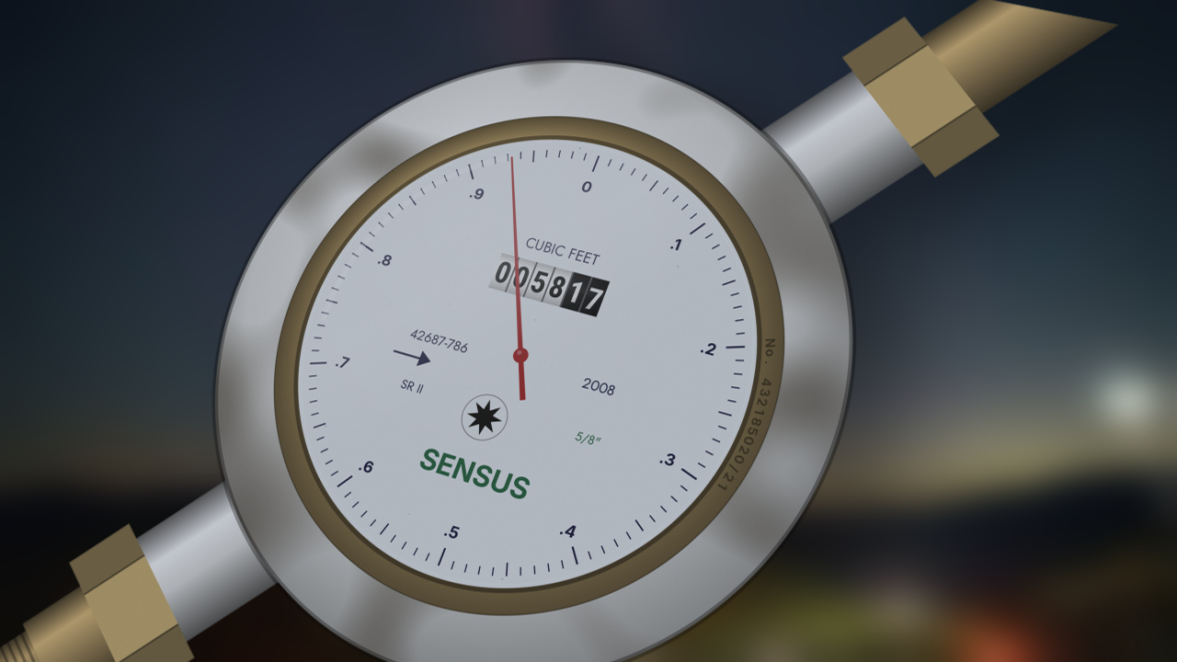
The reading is 5816.93ft³
